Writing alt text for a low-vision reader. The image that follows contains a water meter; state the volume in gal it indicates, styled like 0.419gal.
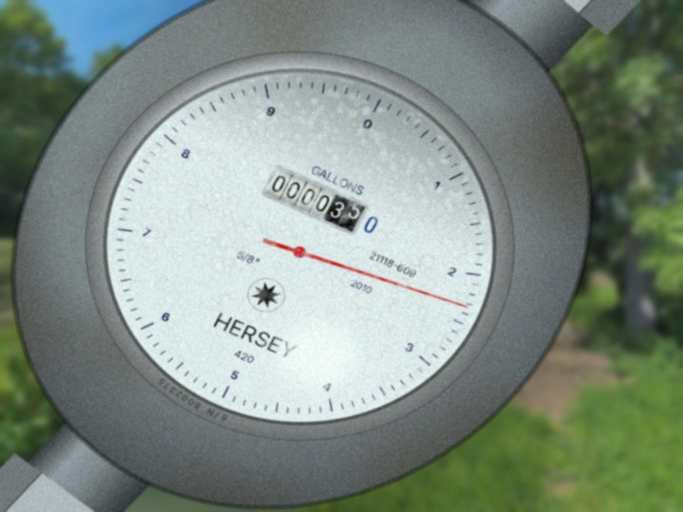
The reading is 352.3gal
